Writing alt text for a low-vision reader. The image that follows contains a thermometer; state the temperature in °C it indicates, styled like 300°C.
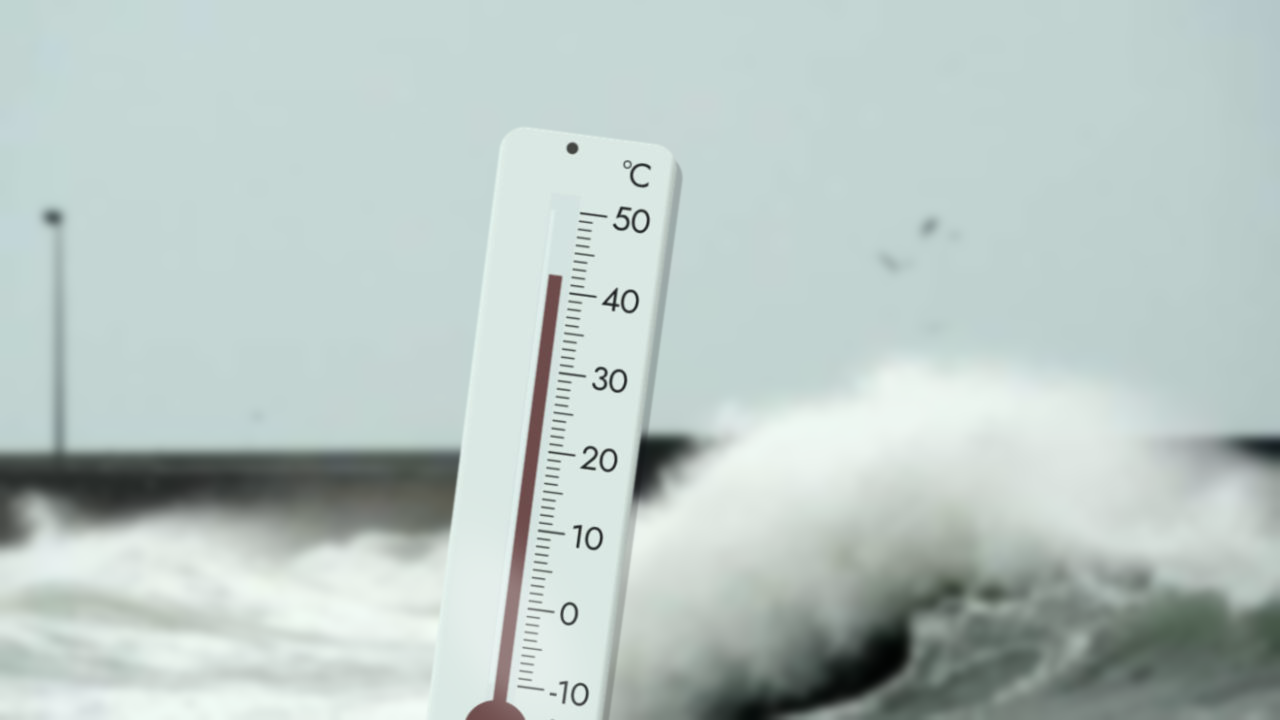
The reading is 42°C
